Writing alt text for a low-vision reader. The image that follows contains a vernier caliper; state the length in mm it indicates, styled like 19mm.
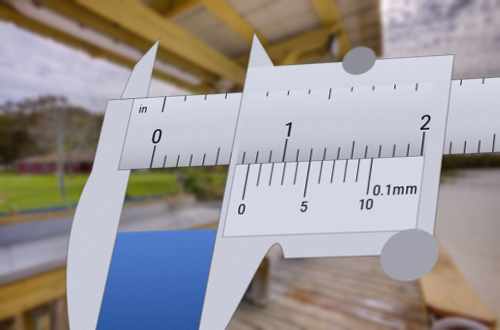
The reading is 7.5mm
